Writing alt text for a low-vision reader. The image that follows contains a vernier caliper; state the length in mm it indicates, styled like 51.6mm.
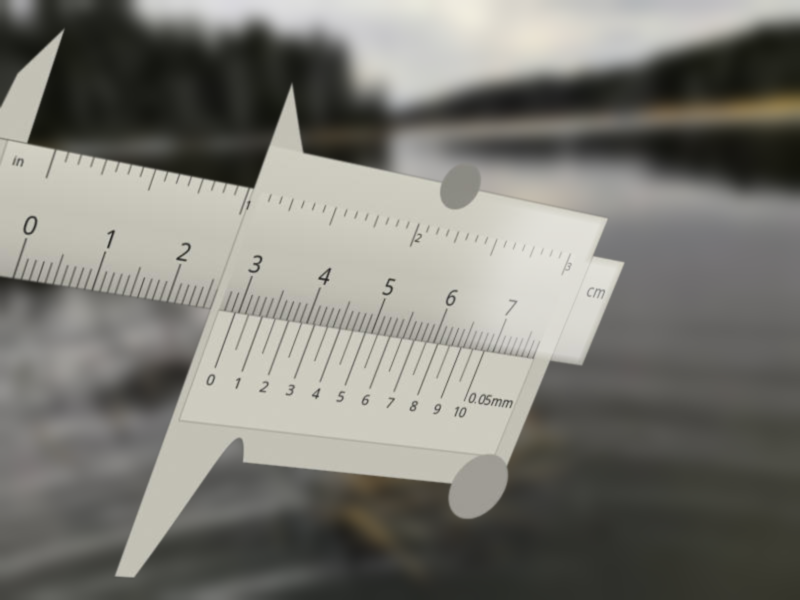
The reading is 29.5mm
